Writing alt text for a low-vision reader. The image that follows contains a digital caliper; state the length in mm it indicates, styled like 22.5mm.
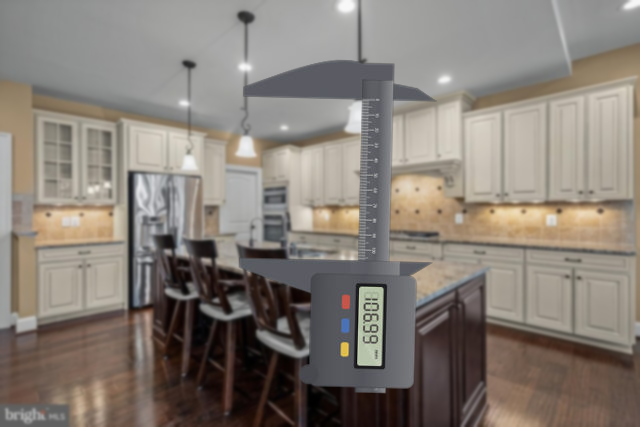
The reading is 106.99mm
